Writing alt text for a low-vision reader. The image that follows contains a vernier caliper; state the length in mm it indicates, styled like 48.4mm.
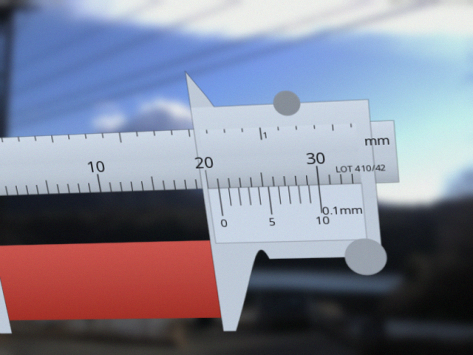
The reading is 21.0mm
